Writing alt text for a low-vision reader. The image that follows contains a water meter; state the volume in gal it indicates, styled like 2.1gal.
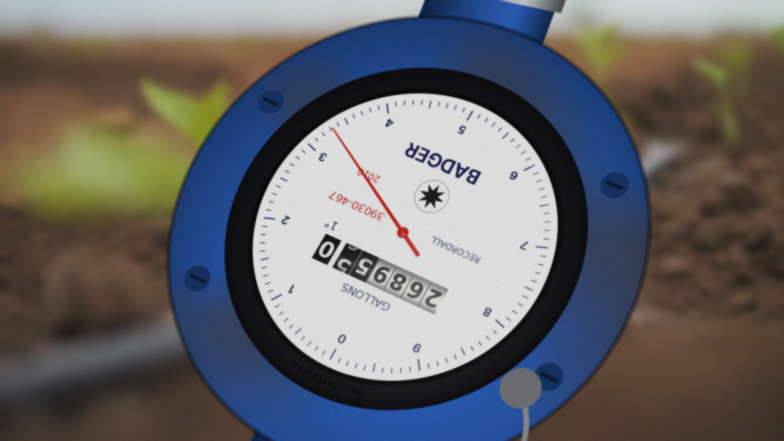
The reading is 2689553.3gal
